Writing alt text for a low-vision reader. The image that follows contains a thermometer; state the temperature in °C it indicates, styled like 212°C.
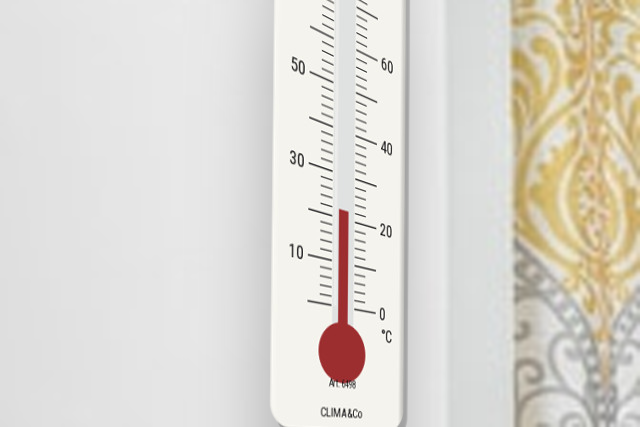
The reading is 22°C
